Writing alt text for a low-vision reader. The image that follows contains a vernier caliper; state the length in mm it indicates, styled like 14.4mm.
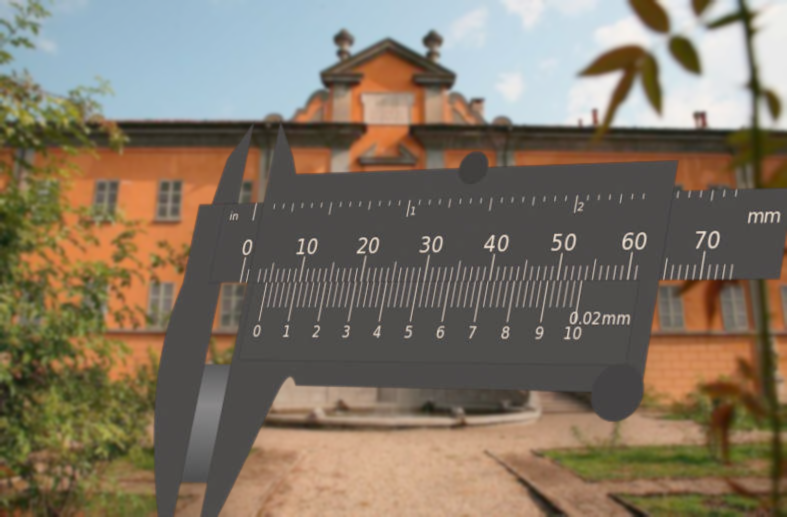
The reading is 4.5mm
